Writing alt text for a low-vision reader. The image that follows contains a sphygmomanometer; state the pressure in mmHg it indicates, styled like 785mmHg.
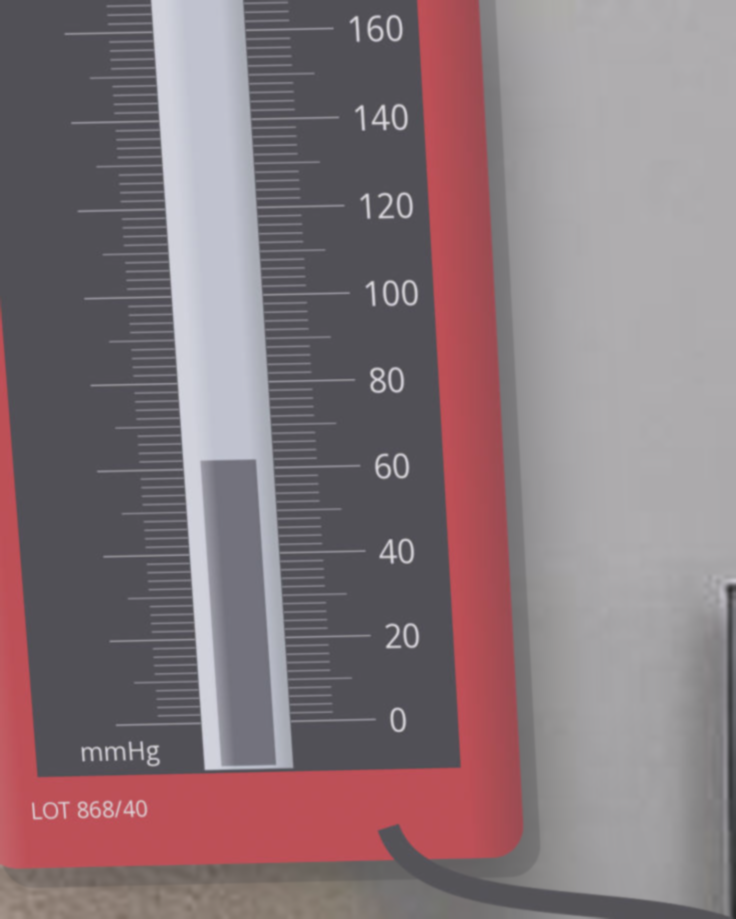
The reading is 62mmHg
